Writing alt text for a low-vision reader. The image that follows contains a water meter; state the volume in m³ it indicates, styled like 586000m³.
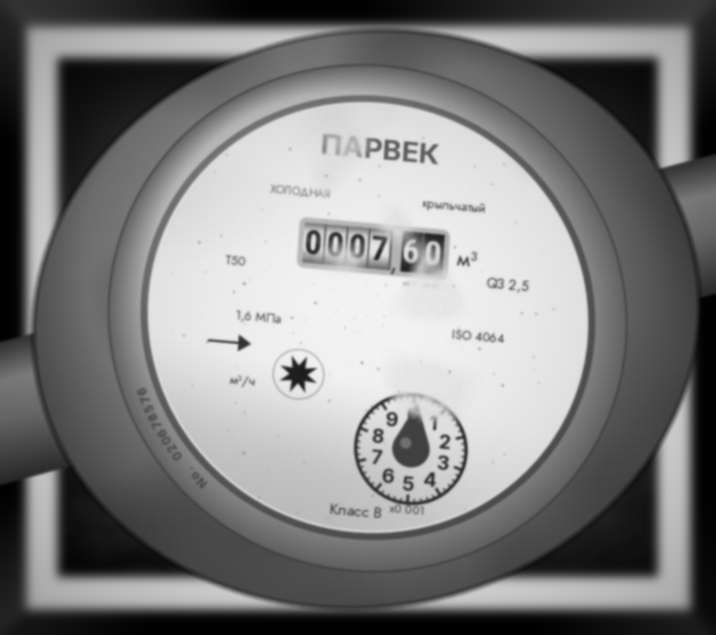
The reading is 7.600m³
